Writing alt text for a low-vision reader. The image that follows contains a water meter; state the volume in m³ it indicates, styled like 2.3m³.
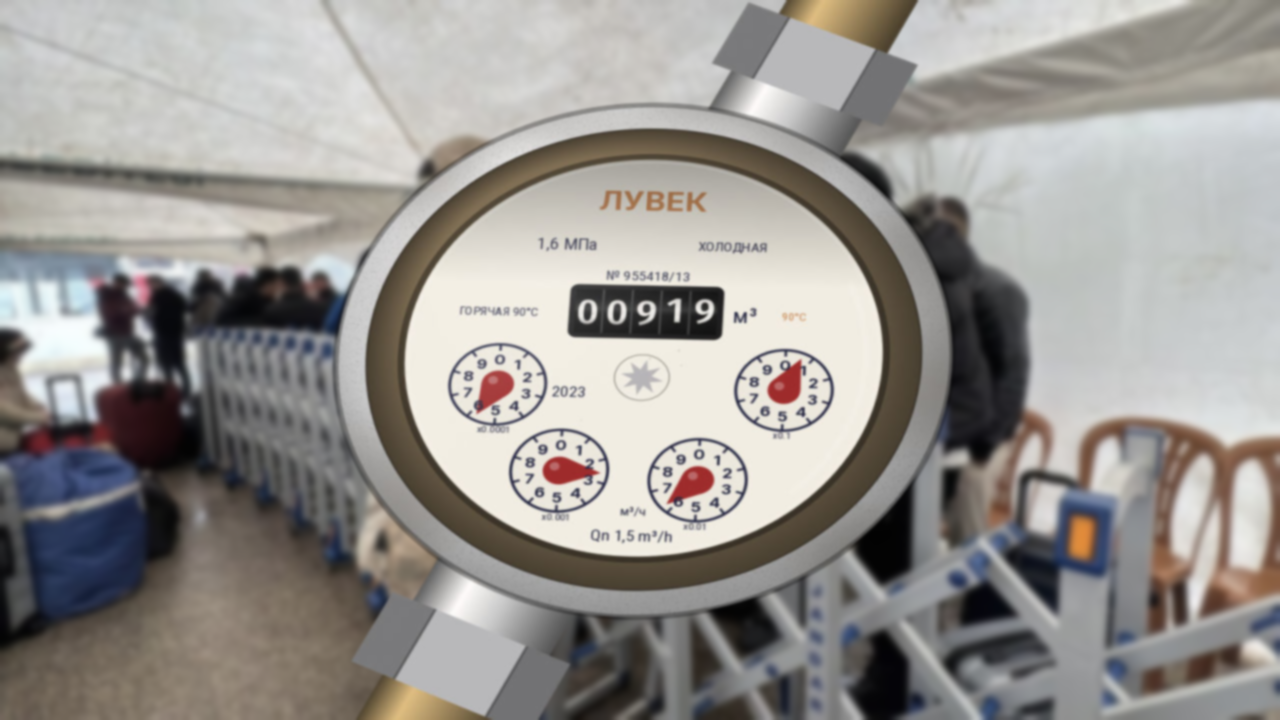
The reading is 919.0625m³
